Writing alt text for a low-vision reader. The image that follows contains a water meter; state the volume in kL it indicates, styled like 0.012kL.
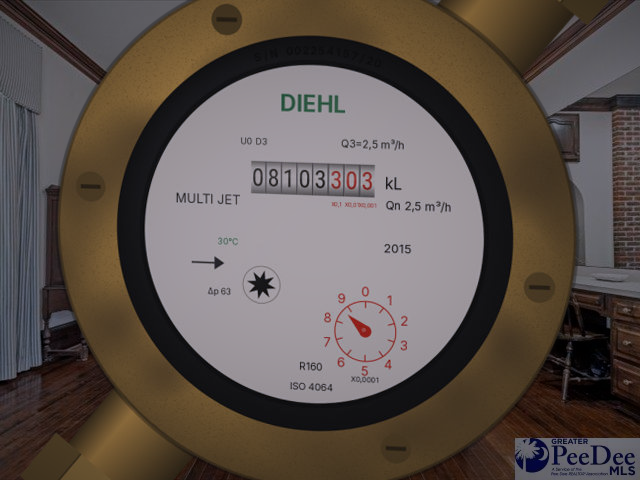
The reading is 8103.3038kL
